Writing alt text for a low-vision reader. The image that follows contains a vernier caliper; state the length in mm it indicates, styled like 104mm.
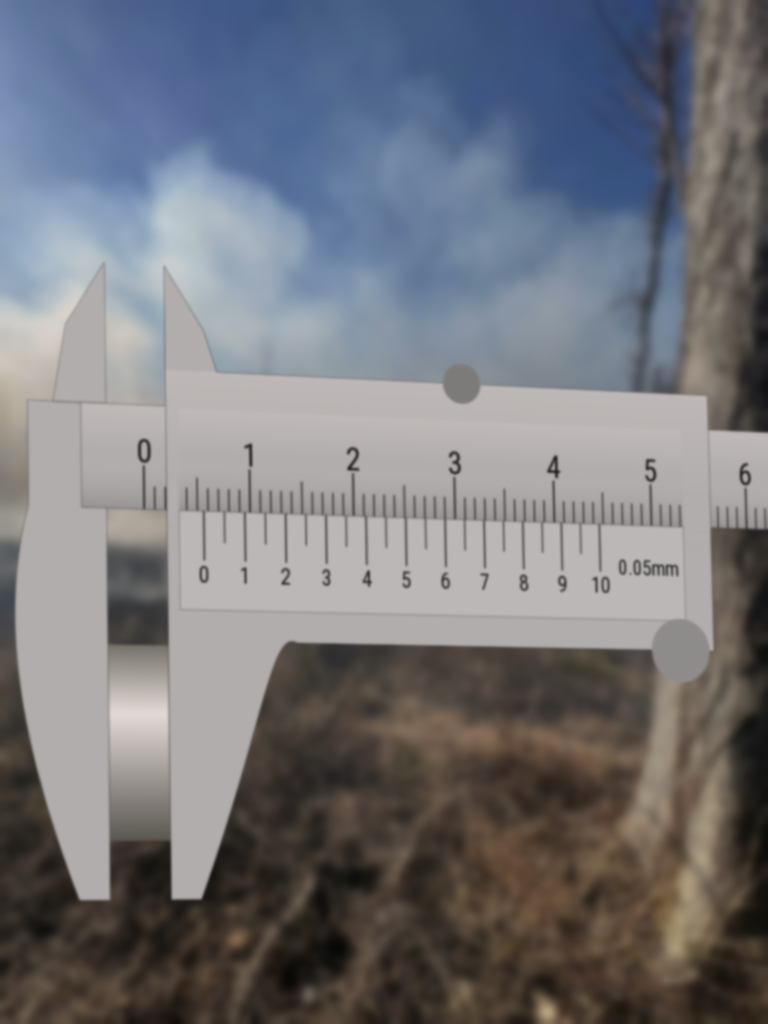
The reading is 5.6mm
